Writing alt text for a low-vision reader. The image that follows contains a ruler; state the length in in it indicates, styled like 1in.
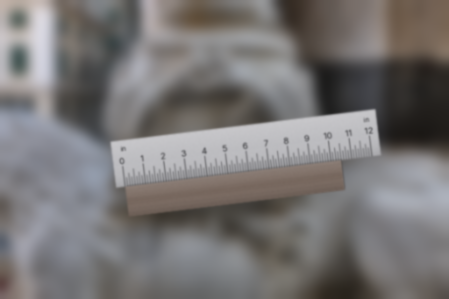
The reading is 10.5in
